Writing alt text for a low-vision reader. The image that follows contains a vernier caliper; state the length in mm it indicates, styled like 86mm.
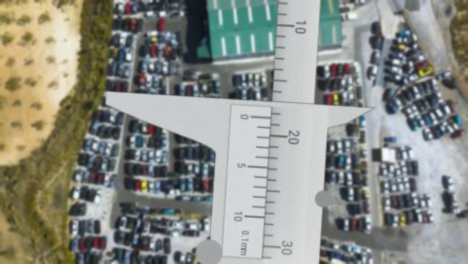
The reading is 18.4mm
